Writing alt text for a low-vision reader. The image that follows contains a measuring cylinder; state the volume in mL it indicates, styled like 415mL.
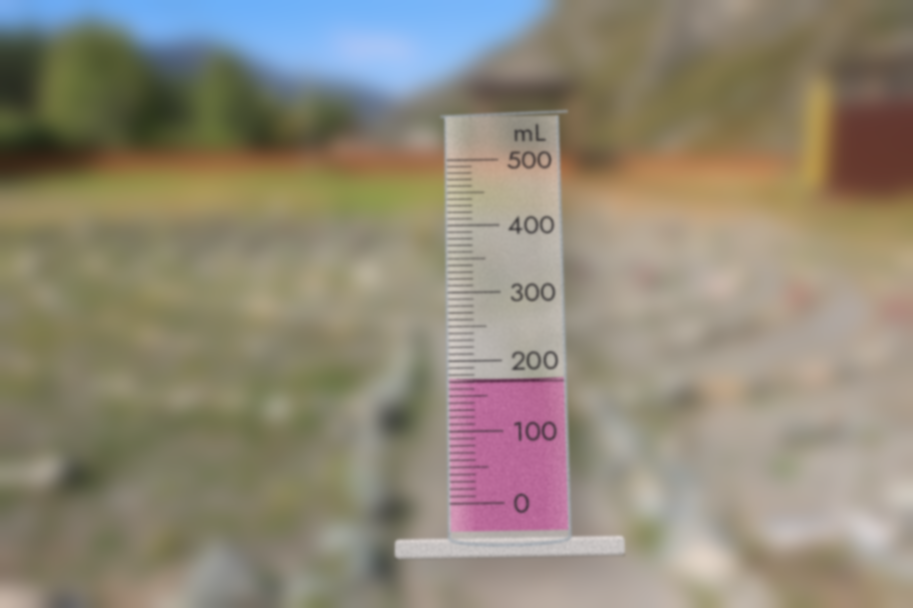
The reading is 170mL
